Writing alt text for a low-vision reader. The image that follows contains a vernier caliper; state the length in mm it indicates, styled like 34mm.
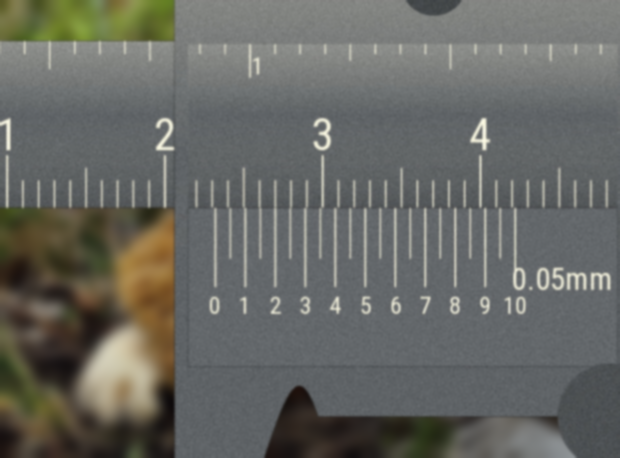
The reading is 23.2mm
